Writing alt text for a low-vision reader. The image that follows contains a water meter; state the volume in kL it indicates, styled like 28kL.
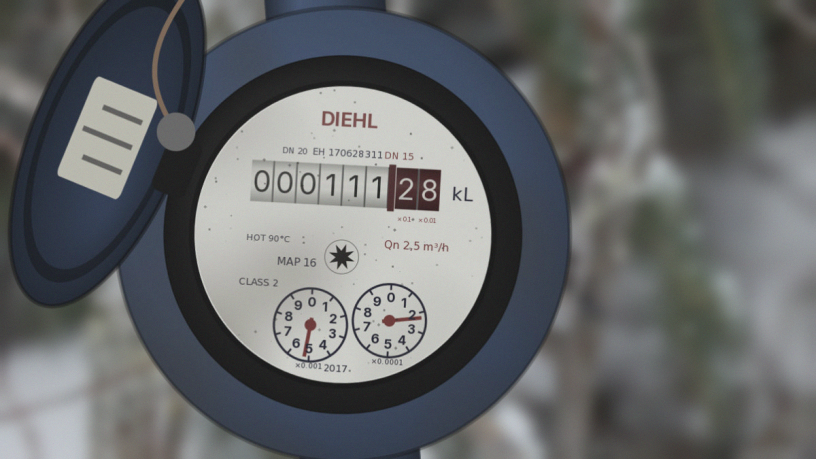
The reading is 111.2852kL
